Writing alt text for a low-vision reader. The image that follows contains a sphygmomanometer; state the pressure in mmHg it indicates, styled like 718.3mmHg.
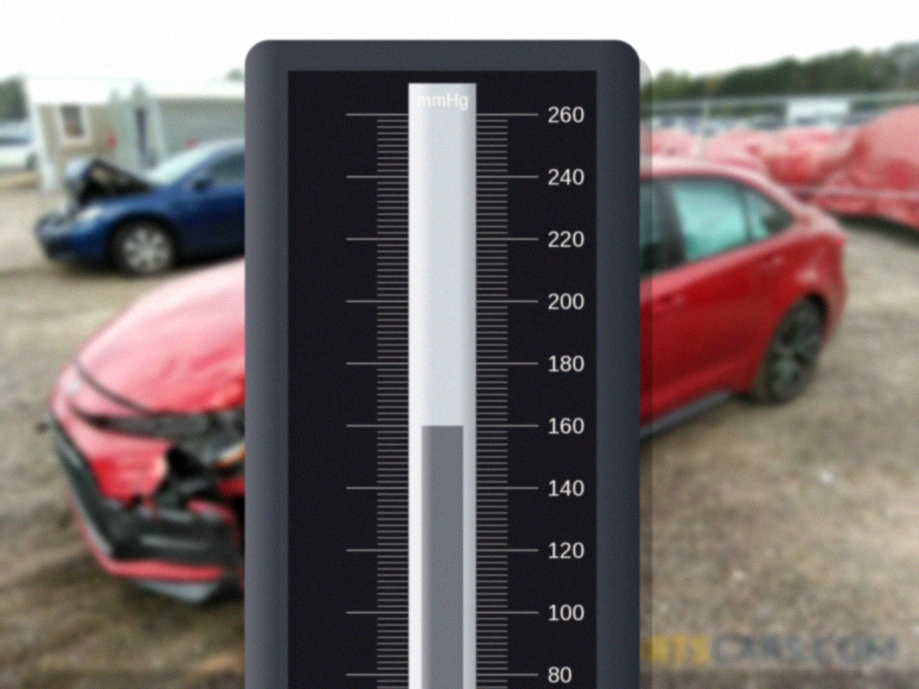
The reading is 160mmHg
